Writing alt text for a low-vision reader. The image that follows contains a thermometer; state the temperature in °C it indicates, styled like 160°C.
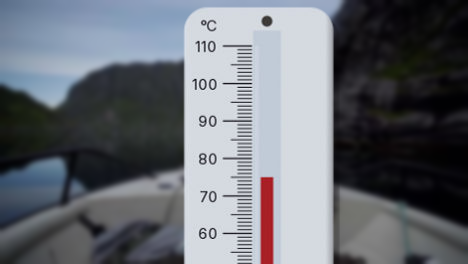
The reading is 75°C
